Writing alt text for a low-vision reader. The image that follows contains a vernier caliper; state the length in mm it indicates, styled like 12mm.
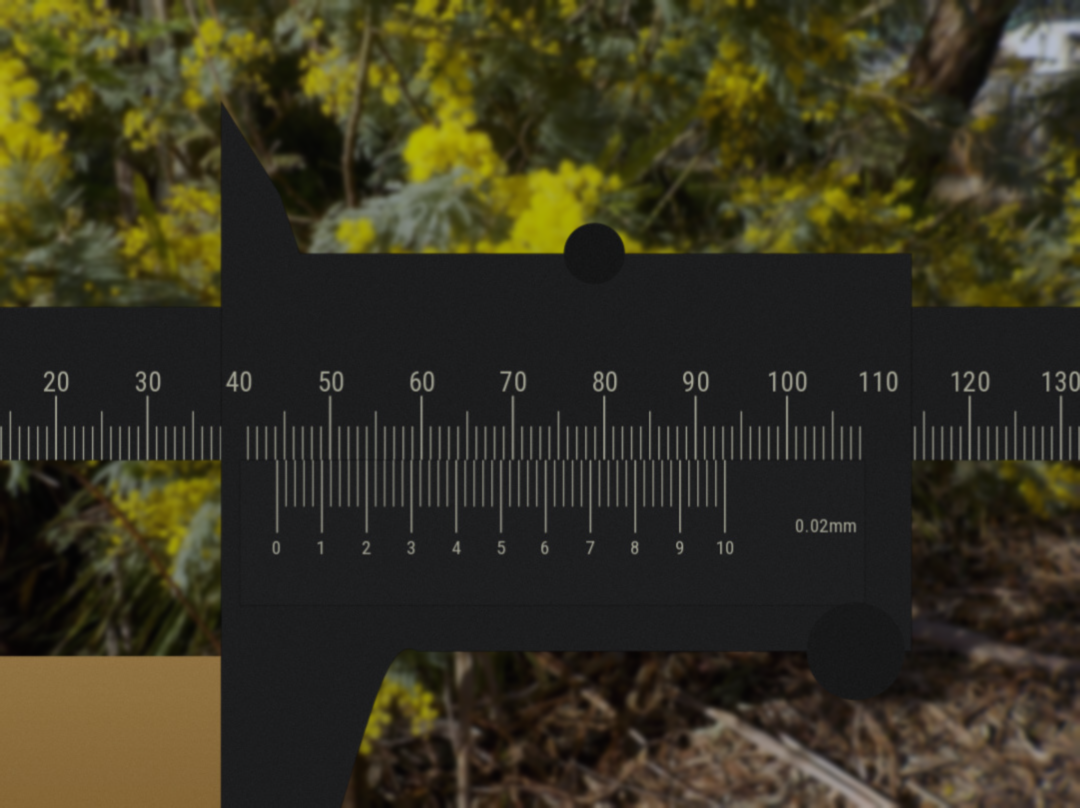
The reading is 44.2mm
